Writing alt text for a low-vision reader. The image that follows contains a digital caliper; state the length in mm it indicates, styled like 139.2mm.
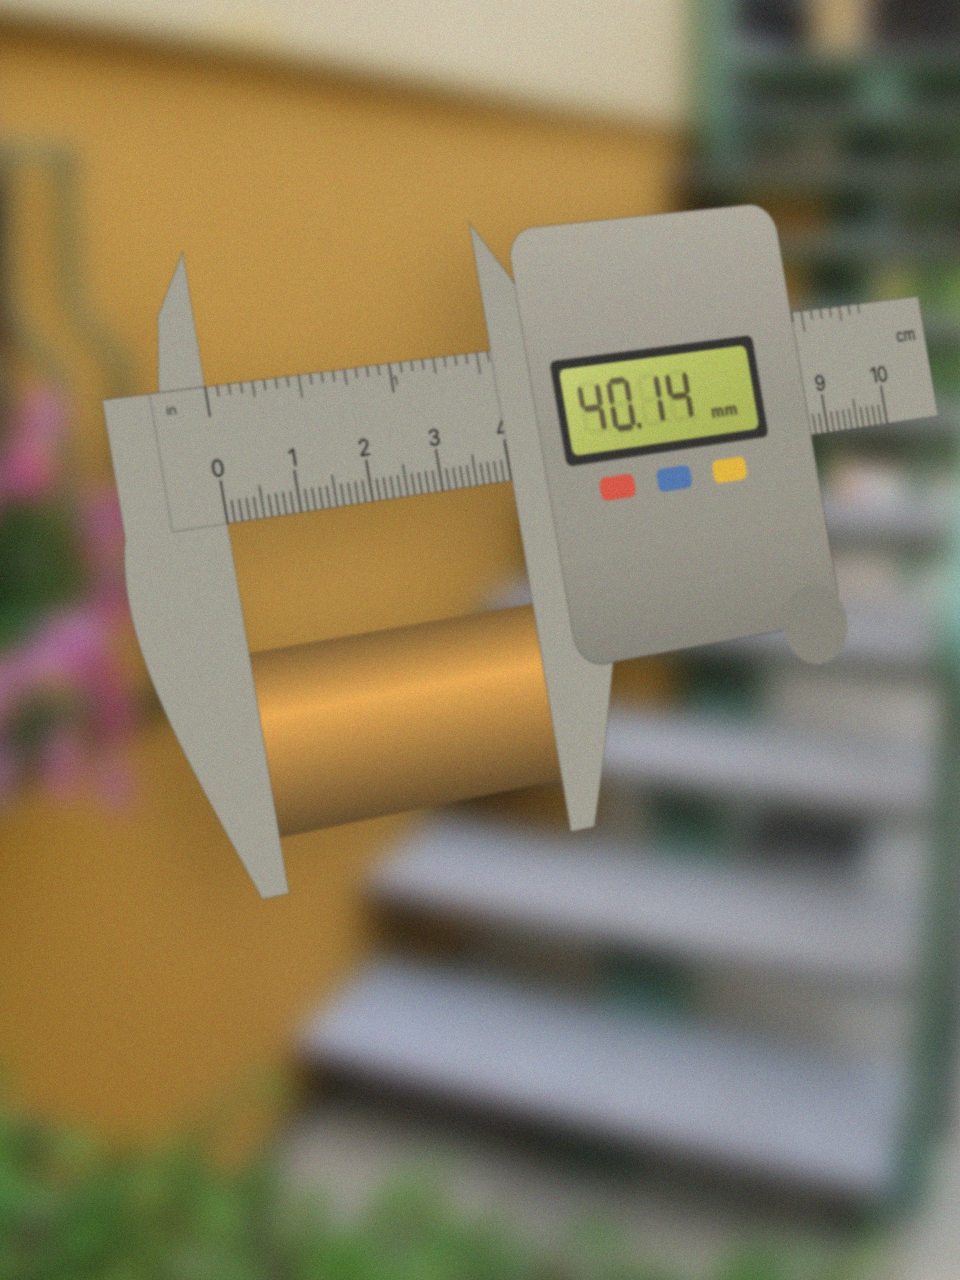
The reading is 40.14mm
